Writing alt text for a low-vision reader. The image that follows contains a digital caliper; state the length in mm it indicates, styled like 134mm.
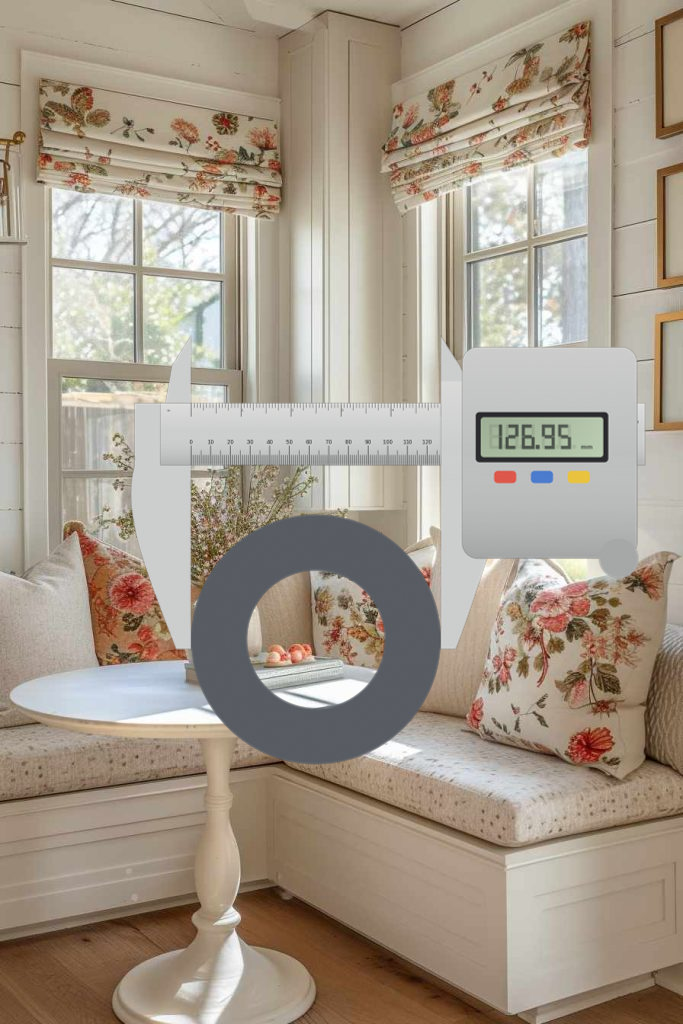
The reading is 126.95mm
